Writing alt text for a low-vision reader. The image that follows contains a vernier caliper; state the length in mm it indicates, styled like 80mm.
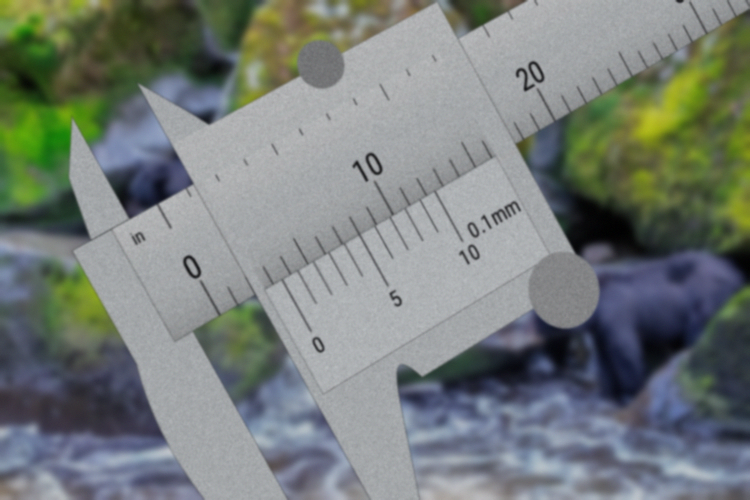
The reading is 3.5mm
